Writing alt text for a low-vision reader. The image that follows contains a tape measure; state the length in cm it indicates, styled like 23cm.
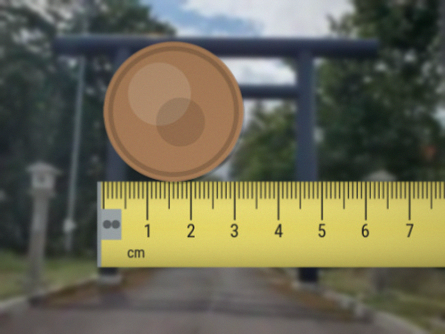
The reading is 3.2cm
